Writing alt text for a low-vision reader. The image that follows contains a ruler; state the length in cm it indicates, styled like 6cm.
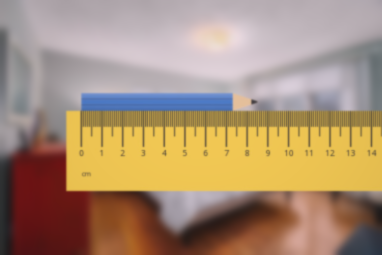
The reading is 8.5cm
